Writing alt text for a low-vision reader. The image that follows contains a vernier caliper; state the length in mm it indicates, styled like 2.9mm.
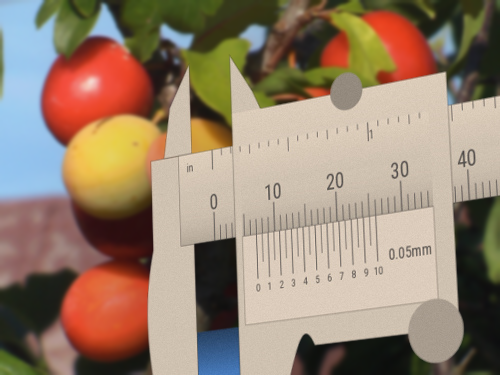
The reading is 7.0mm
